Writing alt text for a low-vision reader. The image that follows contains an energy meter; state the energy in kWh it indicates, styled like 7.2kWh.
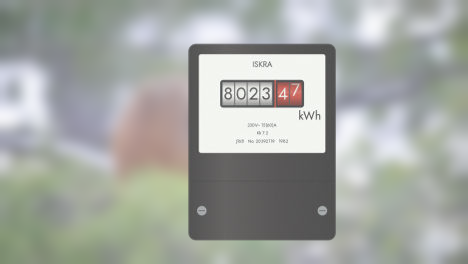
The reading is 8023.47kWh
